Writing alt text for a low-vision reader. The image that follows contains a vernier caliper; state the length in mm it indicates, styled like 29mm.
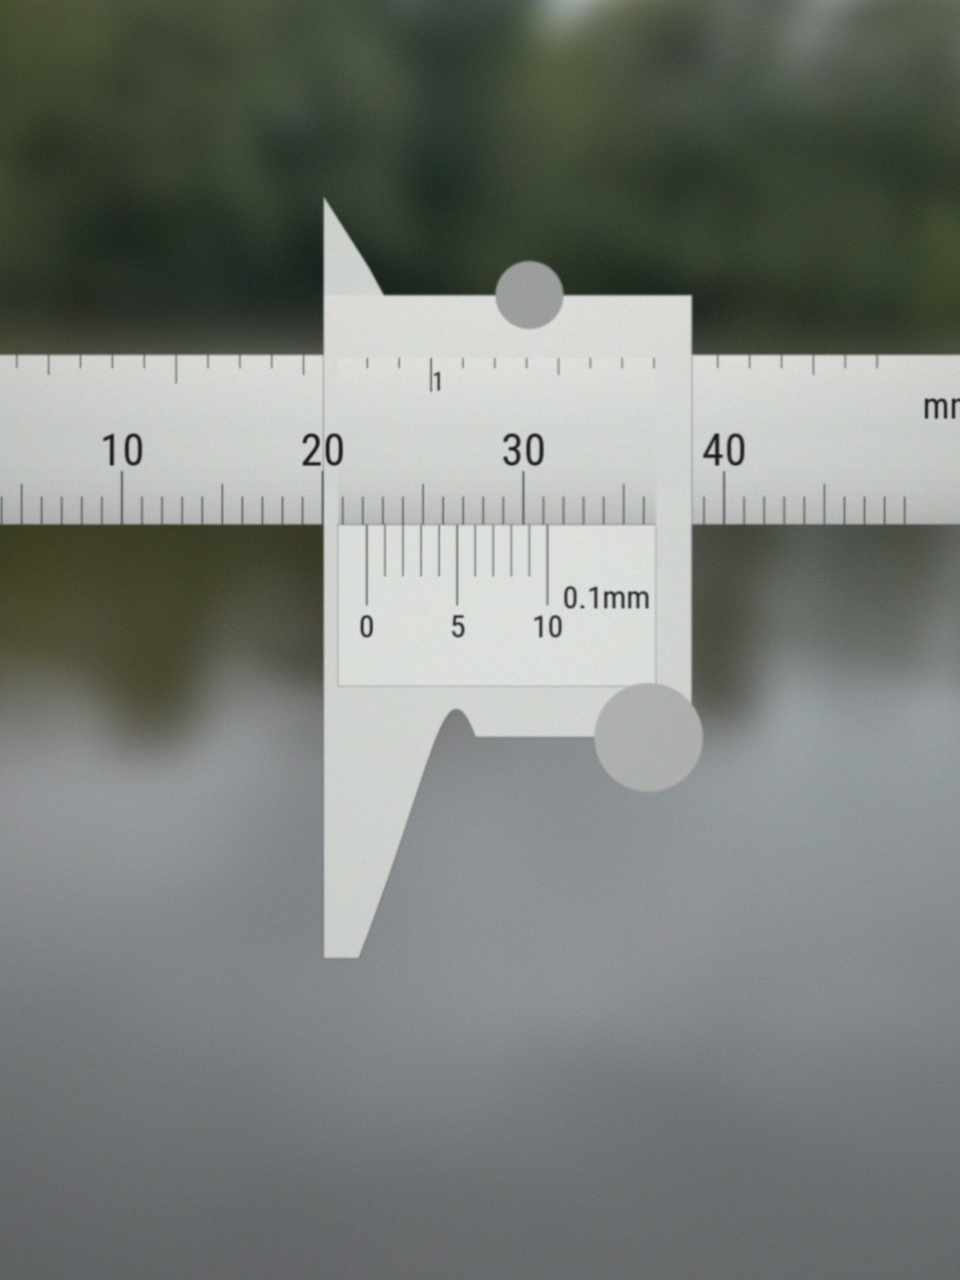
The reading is 22.2mm
